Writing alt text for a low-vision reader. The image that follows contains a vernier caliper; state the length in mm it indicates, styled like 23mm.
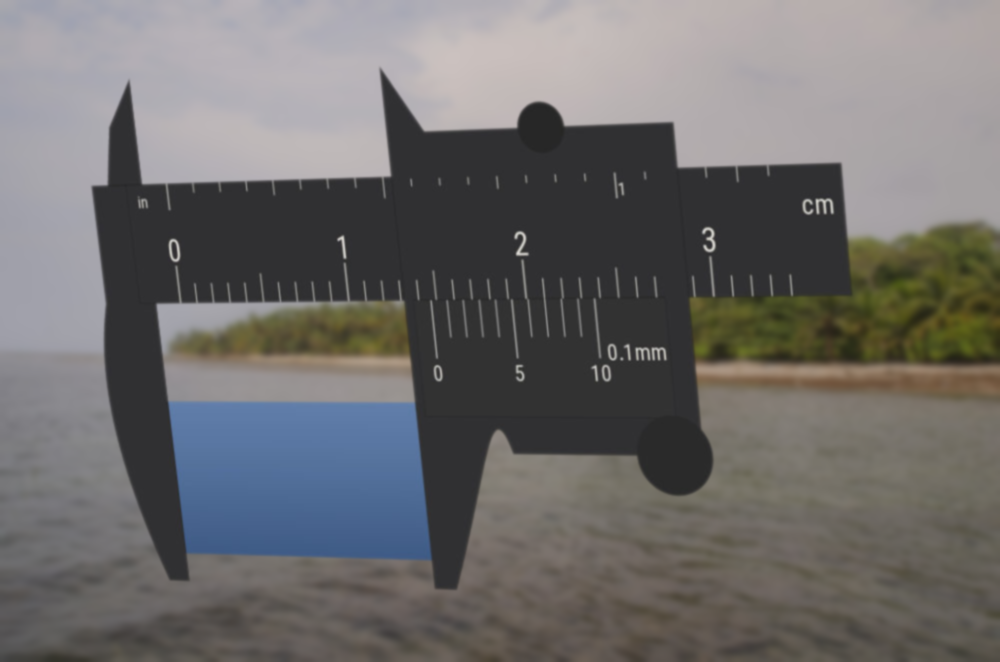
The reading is 14.7mm
